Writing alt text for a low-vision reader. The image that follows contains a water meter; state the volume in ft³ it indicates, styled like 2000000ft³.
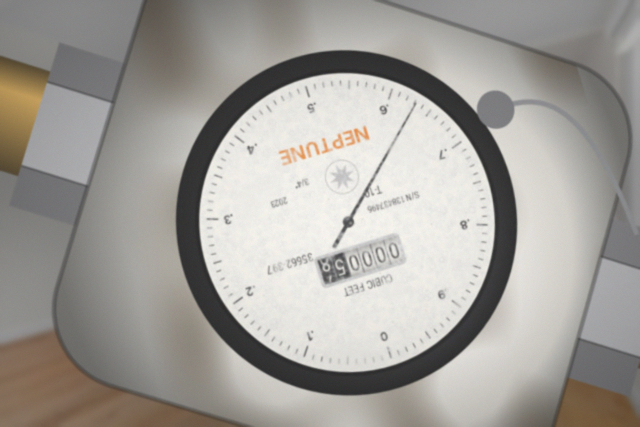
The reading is 57.63ft³
